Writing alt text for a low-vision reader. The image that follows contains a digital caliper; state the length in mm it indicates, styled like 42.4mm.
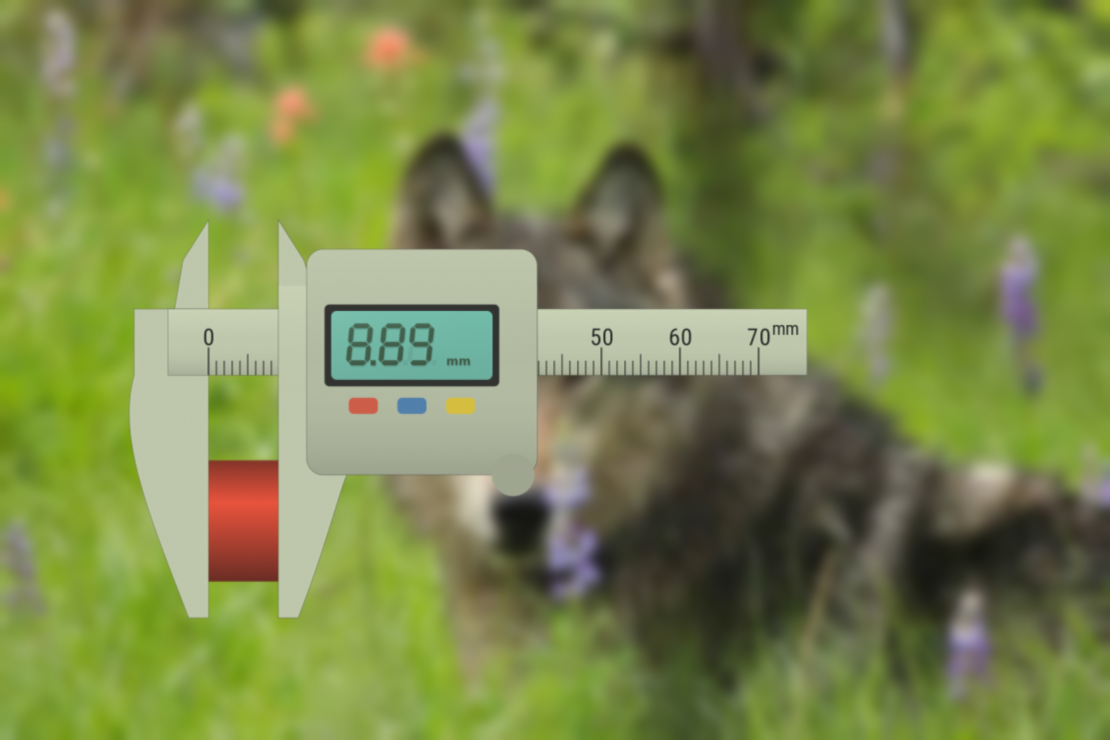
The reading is 8.89mm
